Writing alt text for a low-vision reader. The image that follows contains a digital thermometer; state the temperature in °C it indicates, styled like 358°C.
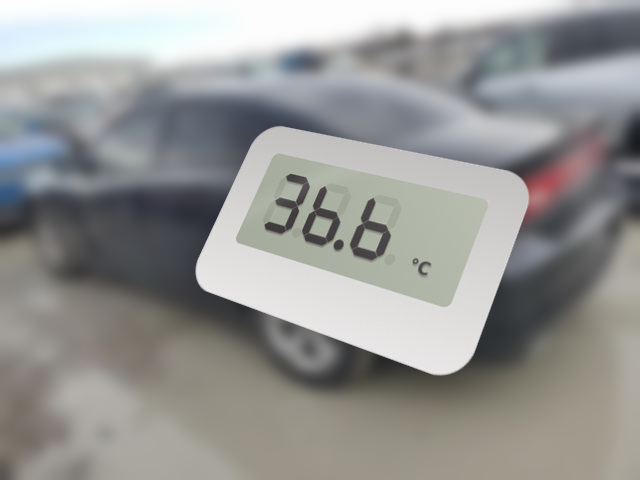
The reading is 36.6°C
